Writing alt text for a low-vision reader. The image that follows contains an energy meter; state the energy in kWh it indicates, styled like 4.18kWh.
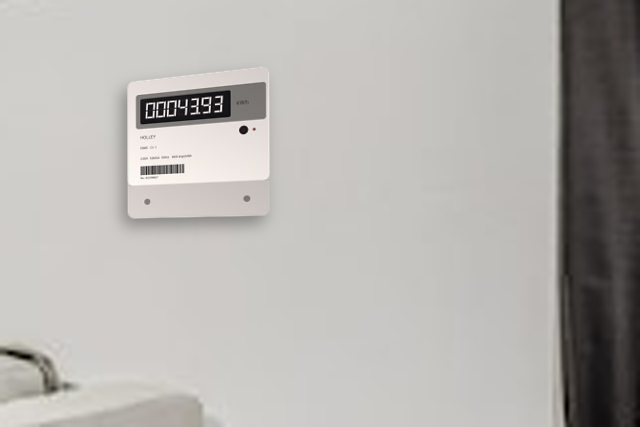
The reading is 43.93kWh
